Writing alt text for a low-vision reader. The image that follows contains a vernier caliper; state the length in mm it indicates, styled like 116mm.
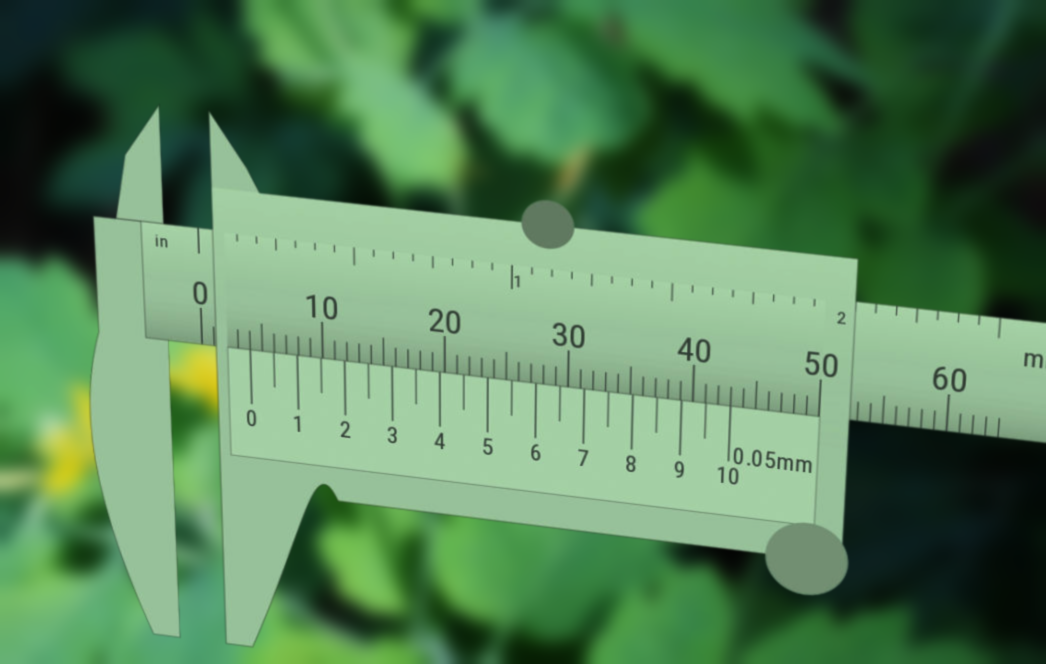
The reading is 4.0mm
